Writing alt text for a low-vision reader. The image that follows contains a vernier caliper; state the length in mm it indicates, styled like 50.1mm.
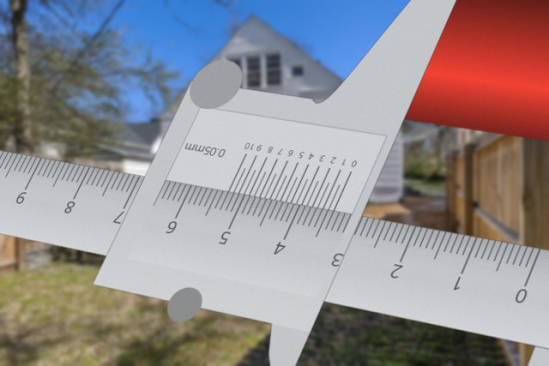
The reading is 34.0mm
